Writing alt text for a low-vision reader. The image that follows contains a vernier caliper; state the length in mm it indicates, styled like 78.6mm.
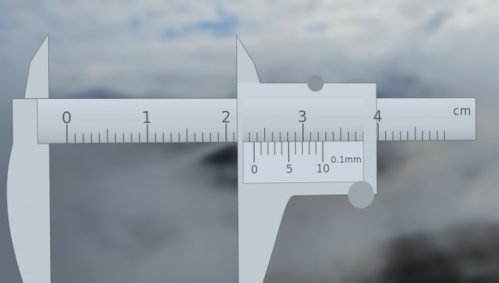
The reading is 23.6mm
